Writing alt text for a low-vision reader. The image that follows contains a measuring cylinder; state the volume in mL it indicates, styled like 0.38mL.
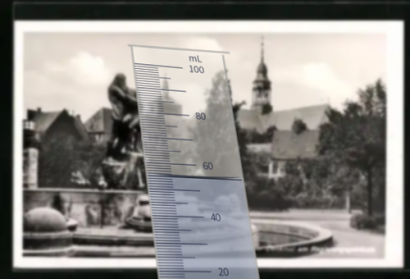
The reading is 55mL
